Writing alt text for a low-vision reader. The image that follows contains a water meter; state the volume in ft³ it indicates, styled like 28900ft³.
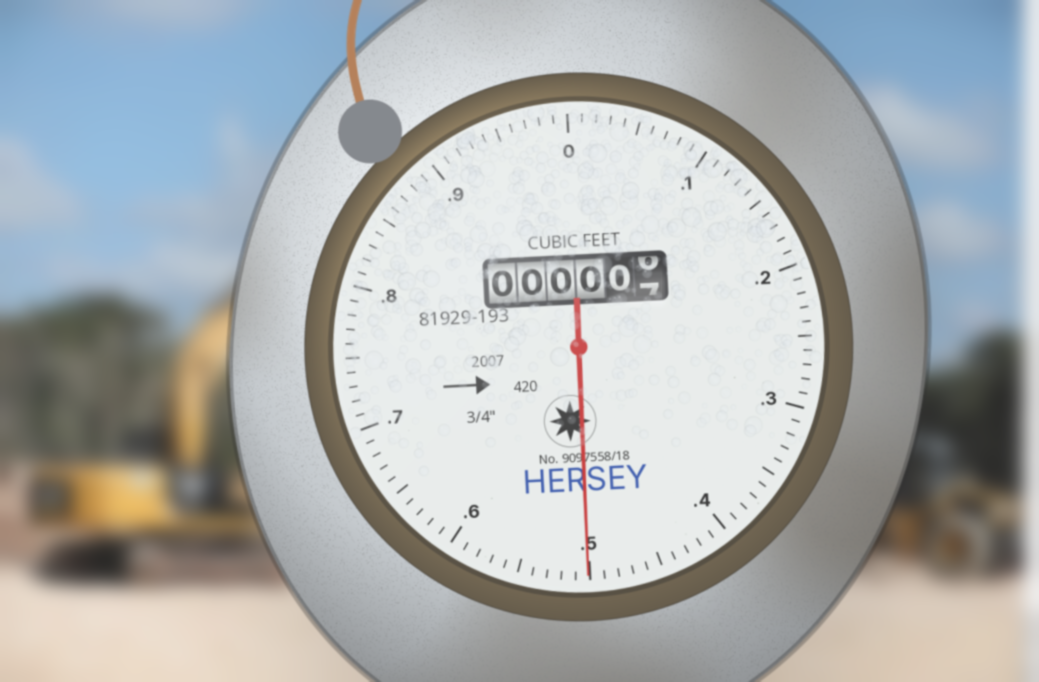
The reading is 6.50ft³
